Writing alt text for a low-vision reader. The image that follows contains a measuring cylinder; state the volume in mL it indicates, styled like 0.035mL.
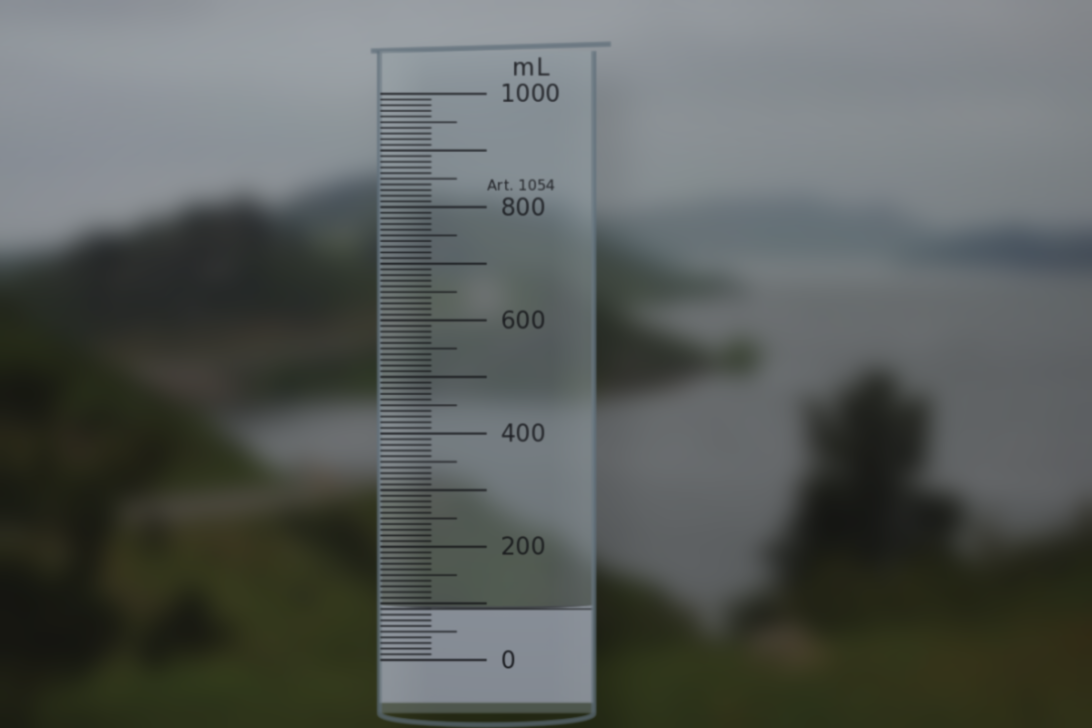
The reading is 90mL
